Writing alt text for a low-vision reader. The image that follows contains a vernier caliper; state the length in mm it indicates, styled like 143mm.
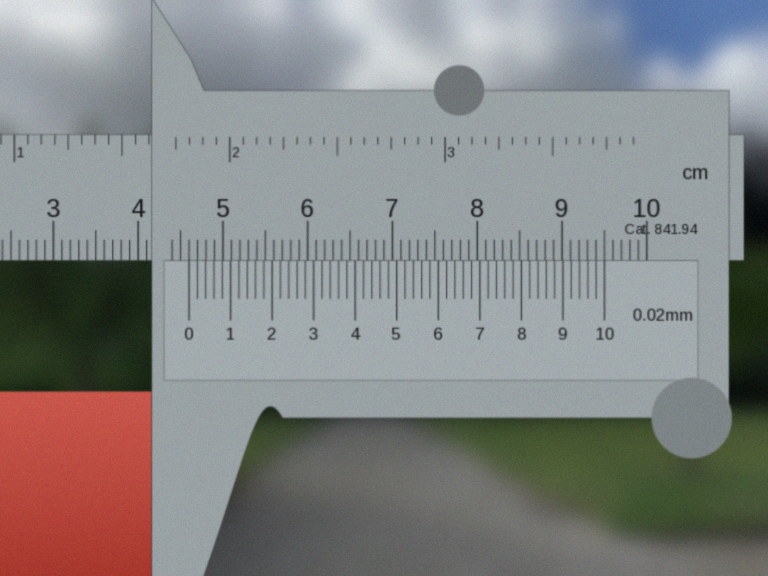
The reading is 46.0mm
